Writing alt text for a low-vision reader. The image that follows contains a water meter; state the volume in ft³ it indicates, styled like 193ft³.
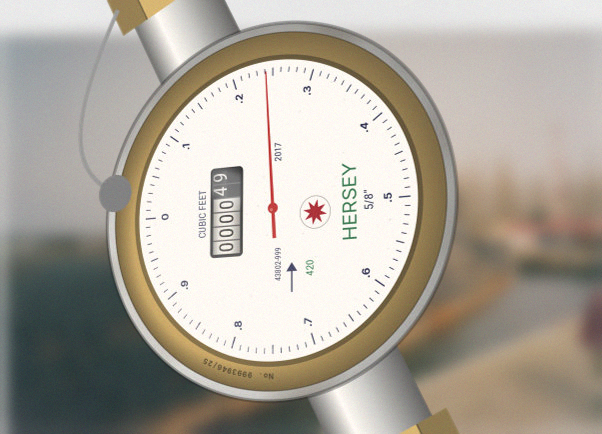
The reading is 49.24ft³
